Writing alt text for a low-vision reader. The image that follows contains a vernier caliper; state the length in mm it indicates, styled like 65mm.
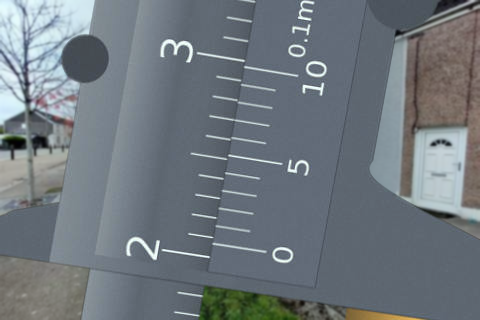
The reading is 20.7mm
